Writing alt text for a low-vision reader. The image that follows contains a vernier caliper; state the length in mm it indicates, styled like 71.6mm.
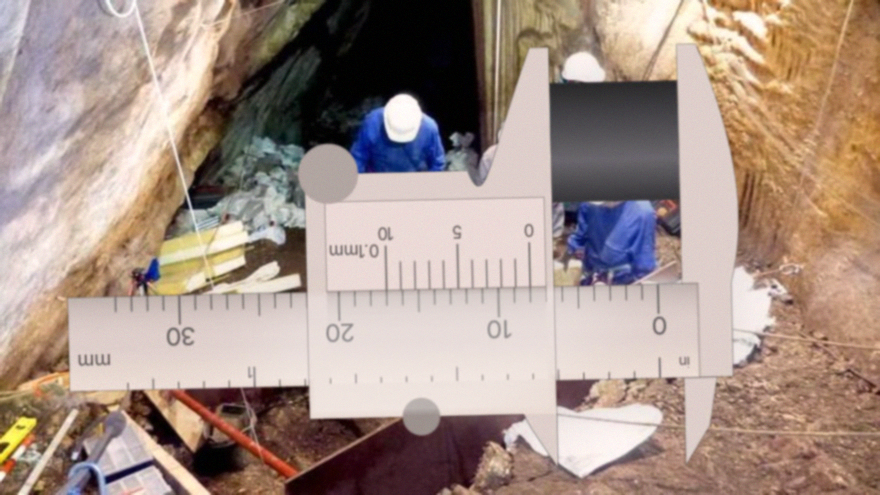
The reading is 8.0mm
